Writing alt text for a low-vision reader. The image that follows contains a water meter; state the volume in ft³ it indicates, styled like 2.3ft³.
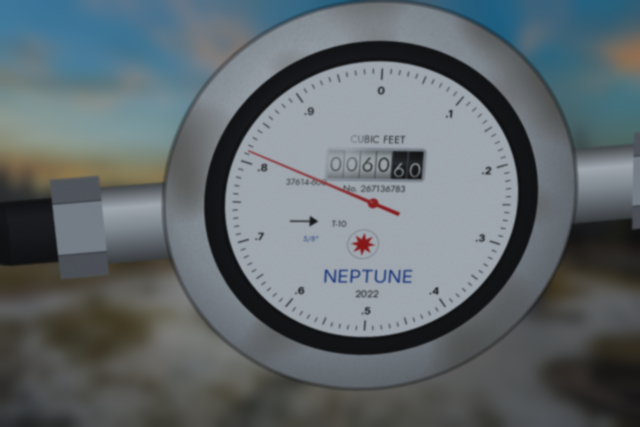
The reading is 6059.81ft³
